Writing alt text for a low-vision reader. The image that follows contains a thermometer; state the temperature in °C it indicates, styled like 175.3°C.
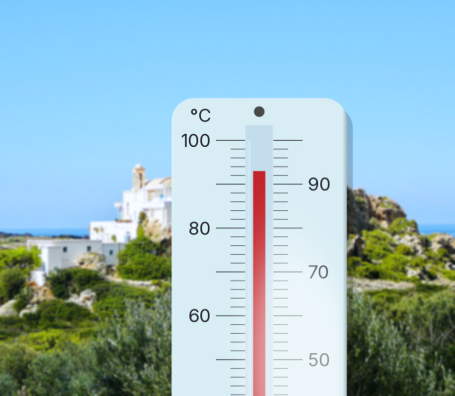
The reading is 93°C
